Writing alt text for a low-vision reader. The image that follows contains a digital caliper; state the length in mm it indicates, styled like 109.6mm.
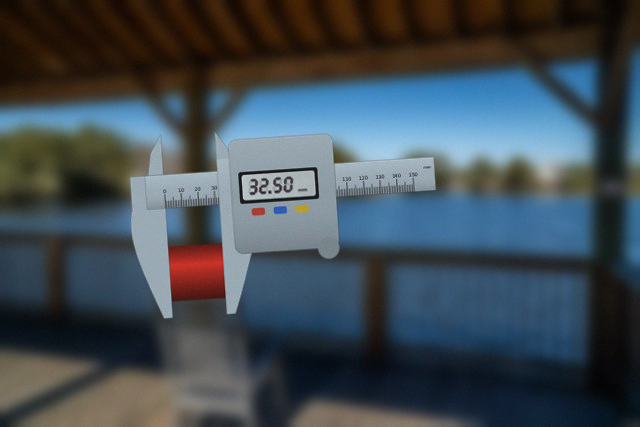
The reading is 32.50mm
